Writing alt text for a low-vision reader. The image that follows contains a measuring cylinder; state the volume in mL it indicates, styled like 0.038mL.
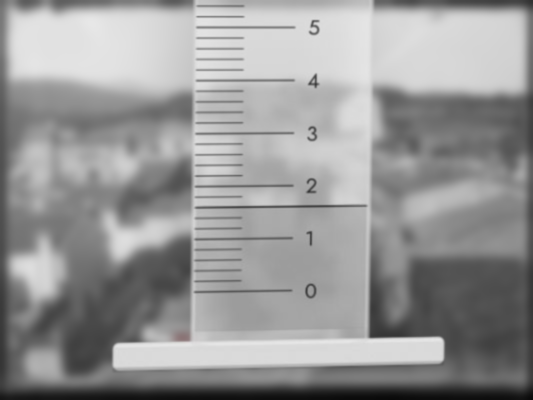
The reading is 1.6mL
